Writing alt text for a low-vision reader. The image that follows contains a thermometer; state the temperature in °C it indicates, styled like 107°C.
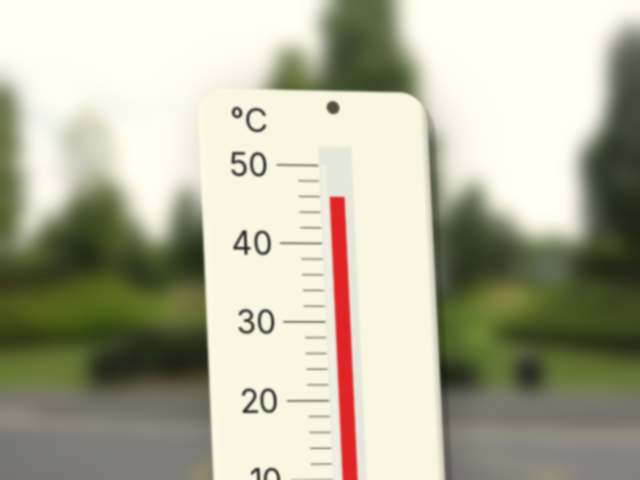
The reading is 46°C
